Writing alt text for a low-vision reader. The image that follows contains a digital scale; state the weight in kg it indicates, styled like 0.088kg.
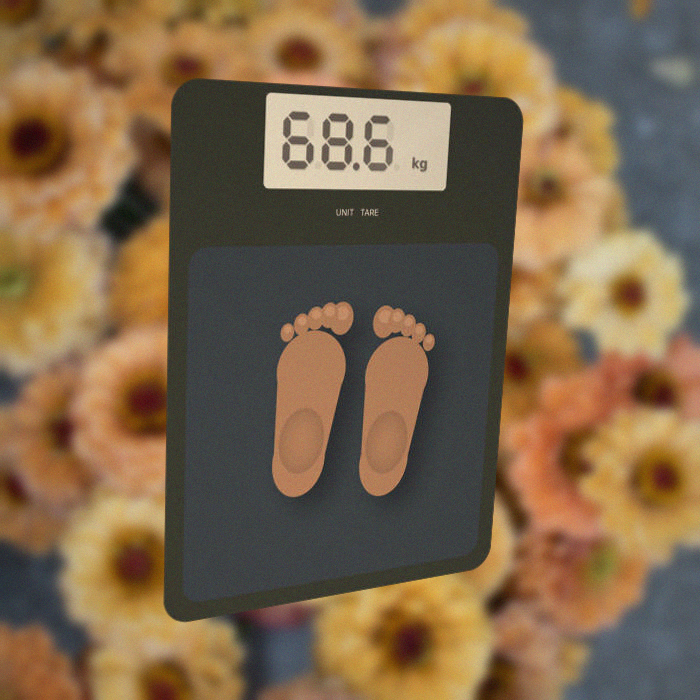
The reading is 68.6kg
